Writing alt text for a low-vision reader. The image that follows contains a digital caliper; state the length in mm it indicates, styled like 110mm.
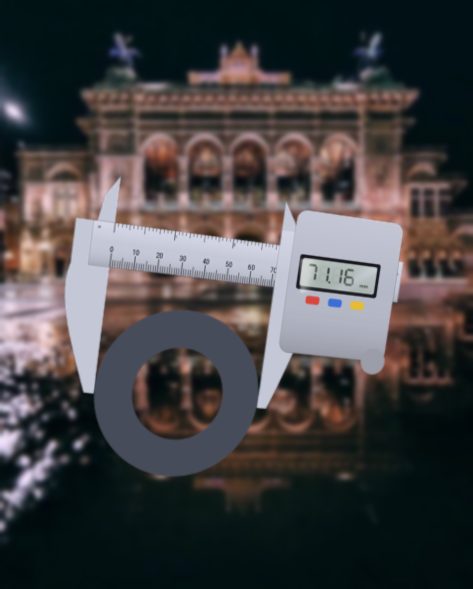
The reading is 71.16mm
